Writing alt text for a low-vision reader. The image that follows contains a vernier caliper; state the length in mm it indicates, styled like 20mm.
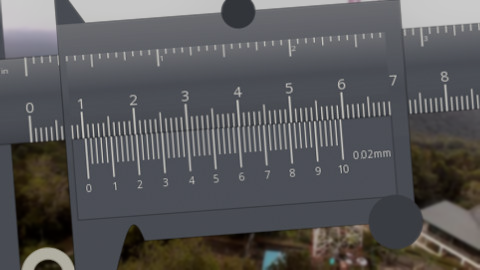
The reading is 10.4mm
